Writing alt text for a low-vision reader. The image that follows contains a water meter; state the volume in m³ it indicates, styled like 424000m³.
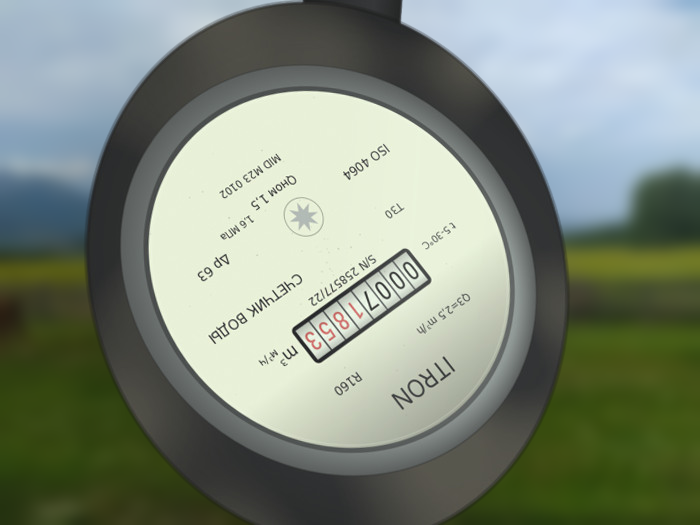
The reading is 7.1853m³
